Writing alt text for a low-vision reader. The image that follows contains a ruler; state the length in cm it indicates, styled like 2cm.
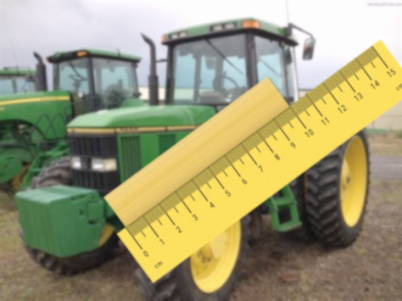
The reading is 10cm
